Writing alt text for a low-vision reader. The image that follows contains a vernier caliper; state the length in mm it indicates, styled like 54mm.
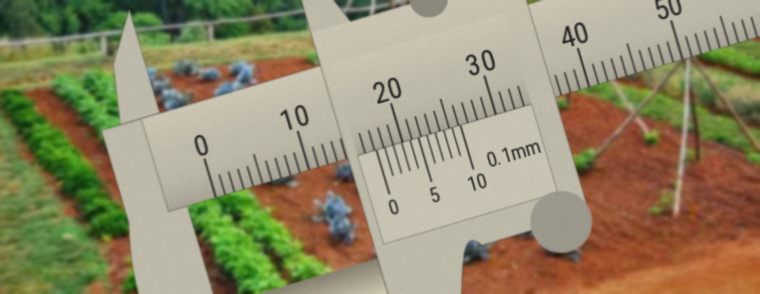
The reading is 17.2mm
